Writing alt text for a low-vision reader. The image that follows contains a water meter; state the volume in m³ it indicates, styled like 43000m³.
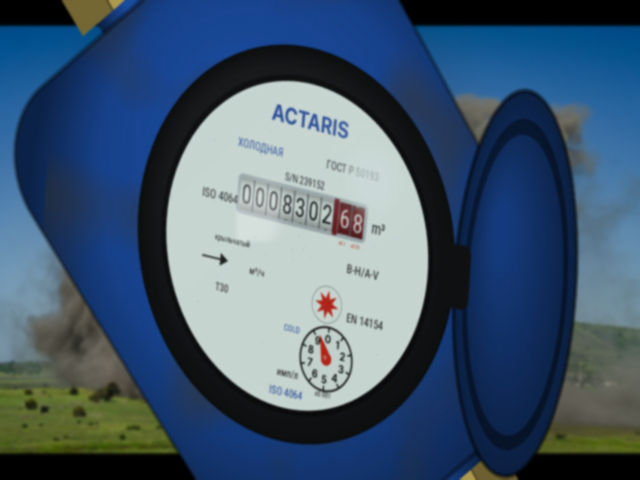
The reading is 8302.679m³
